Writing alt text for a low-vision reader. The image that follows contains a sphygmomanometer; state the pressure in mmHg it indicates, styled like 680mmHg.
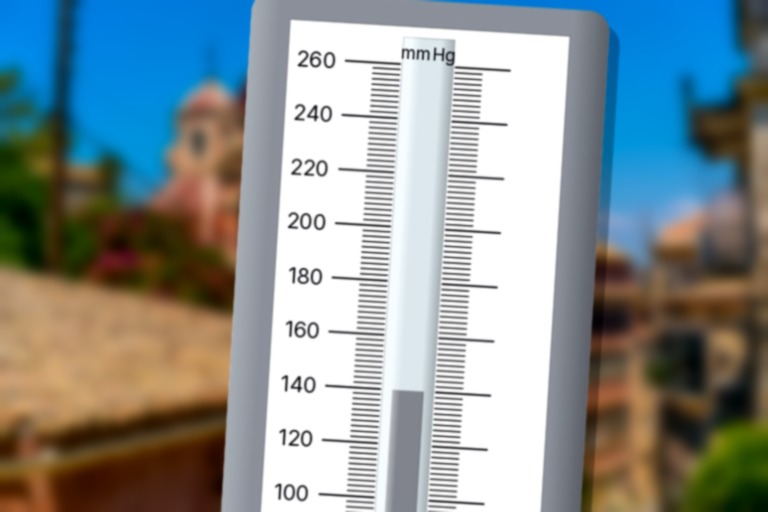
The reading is 140mmHg
